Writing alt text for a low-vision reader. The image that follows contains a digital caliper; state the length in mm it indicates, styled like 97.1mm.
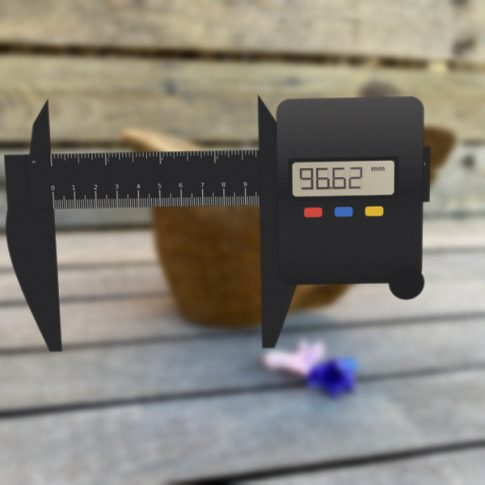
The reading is 96.62mm
